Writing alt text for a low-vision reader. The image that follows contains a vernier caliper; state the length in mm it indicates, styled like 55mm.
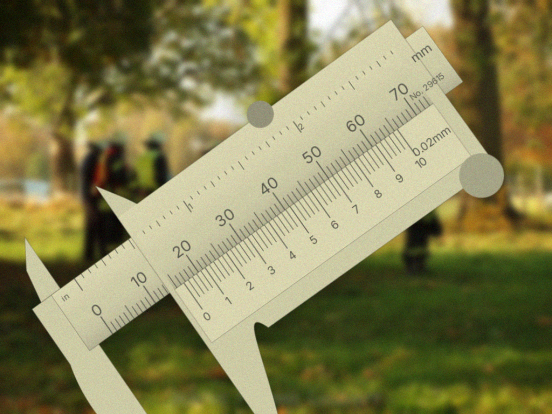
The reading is 16.6mm
